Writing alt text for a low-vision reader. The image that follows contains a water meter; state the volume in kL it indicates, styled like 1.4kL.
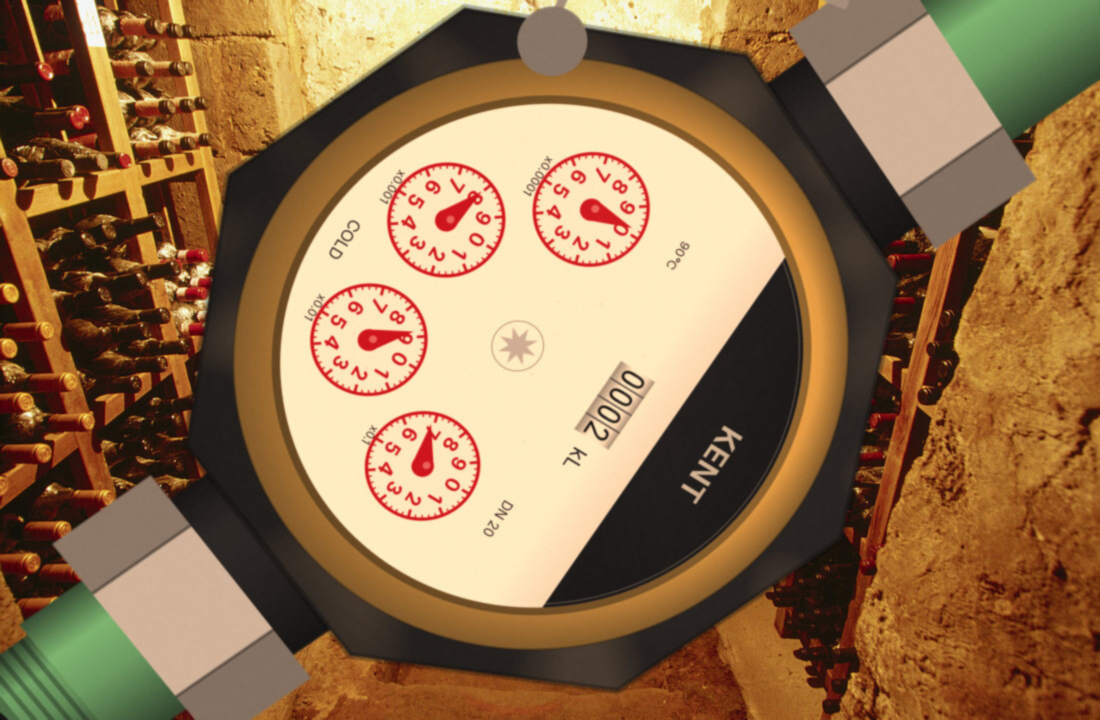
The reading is 2.6879kL
